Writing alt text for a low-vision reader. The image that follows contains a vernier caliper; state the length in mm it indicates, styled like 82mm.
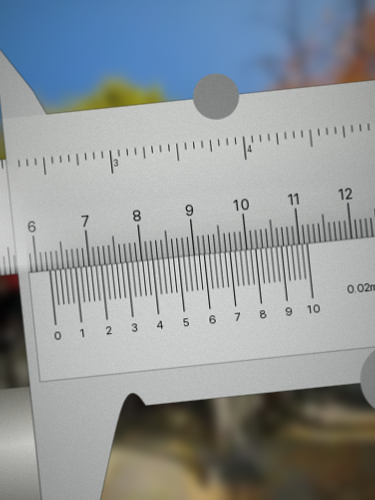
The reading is 62.5mm
